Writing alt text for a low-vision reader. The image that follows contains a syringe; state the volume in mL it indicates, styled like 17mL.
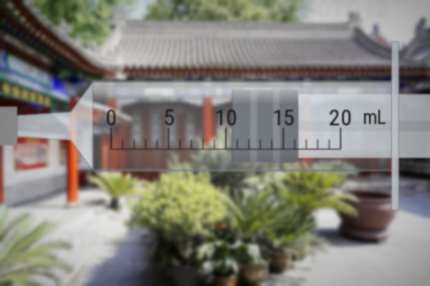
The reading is 10.5mL
